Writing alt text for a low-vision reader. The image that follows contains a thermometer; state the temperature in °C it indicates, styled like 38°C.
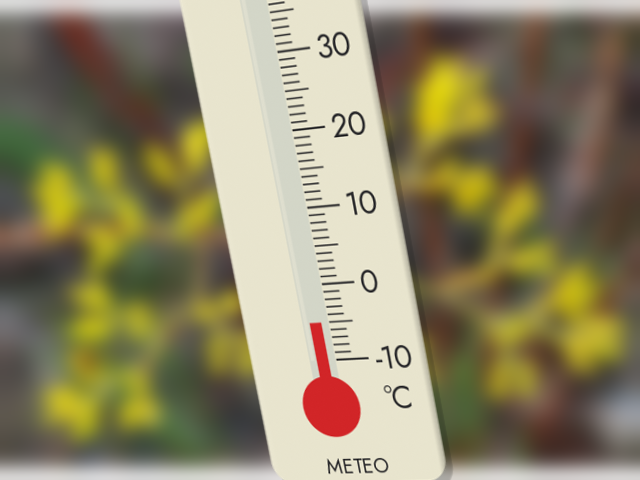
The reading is -5°C
